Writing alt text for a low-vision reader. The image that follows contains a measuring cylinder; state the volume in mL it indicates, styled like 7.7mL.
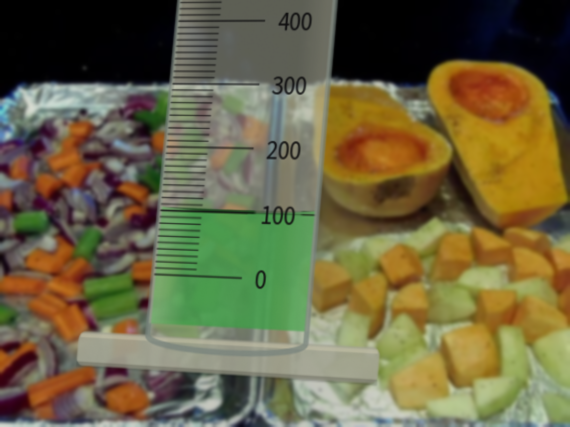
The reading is 100mL
